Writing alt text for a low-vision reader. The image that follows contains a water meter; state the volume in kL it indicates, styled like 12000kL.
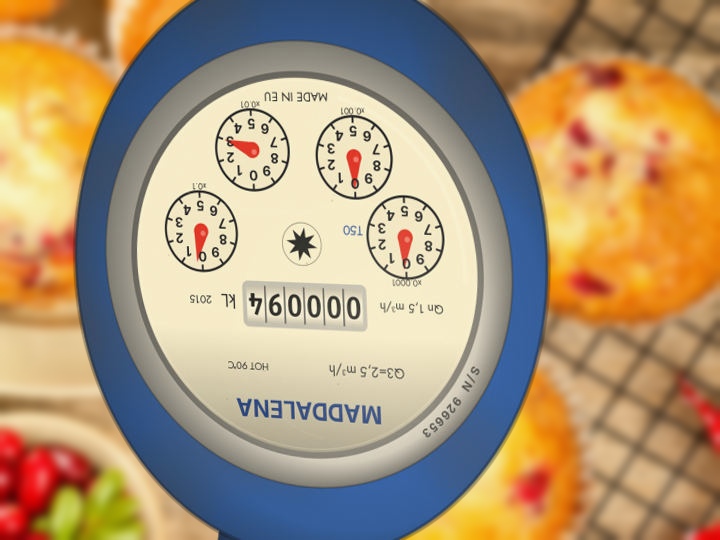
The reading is 94.0300kL
